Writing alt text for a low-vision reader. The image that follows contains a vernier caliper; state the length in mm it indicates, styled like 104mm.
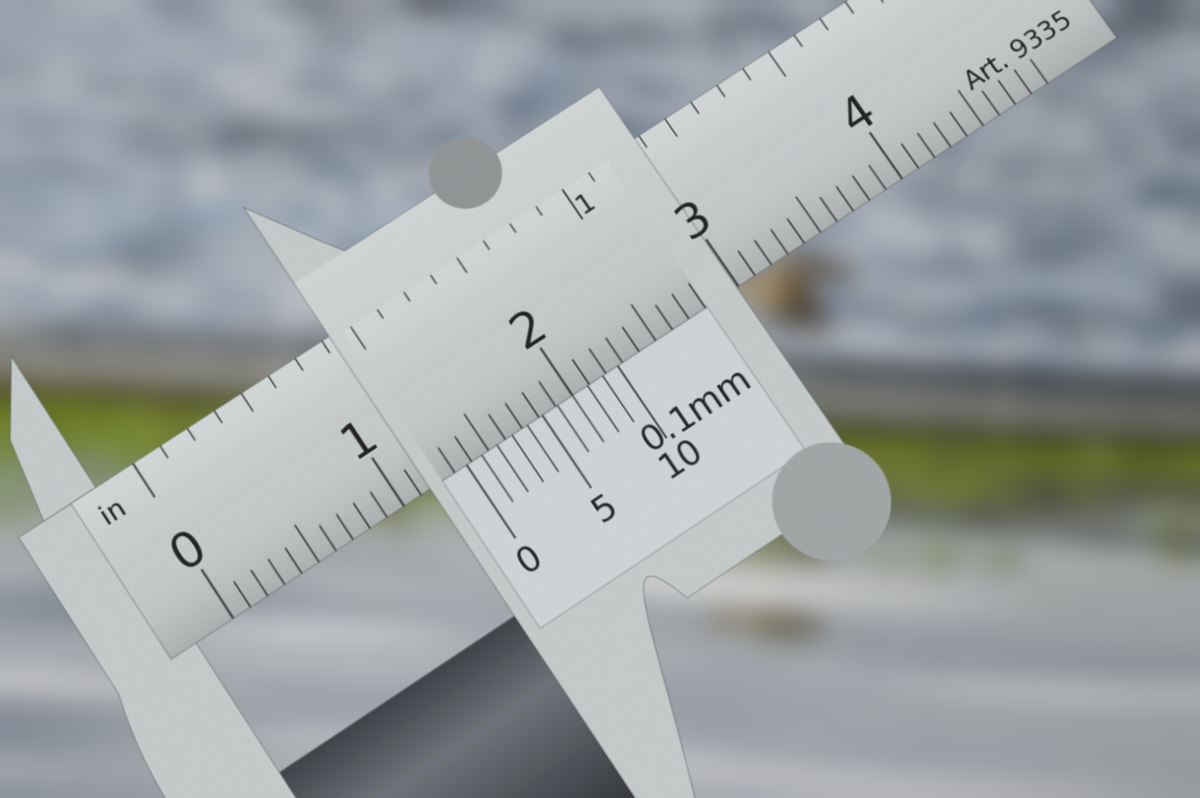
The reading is 13.7mm
